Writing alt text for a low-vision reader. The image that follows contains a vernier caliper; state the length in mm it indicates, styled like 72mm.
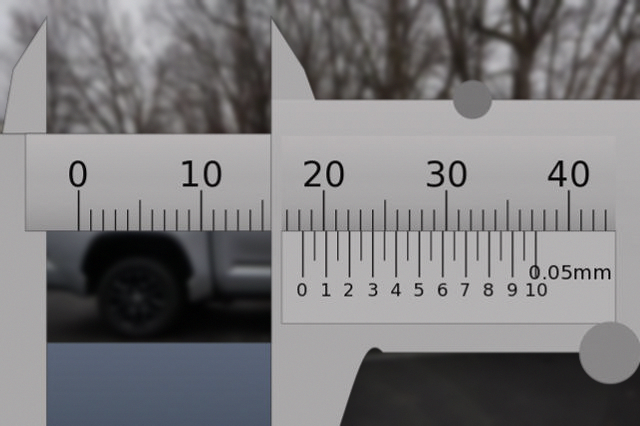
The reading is 18.3mm
